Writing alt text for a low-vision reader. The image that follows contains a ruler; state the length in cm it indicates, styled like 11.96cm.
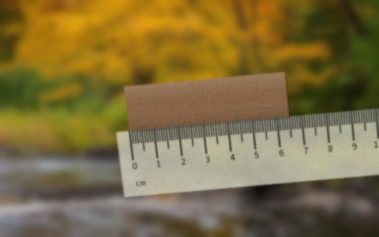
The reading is 6.5cm
